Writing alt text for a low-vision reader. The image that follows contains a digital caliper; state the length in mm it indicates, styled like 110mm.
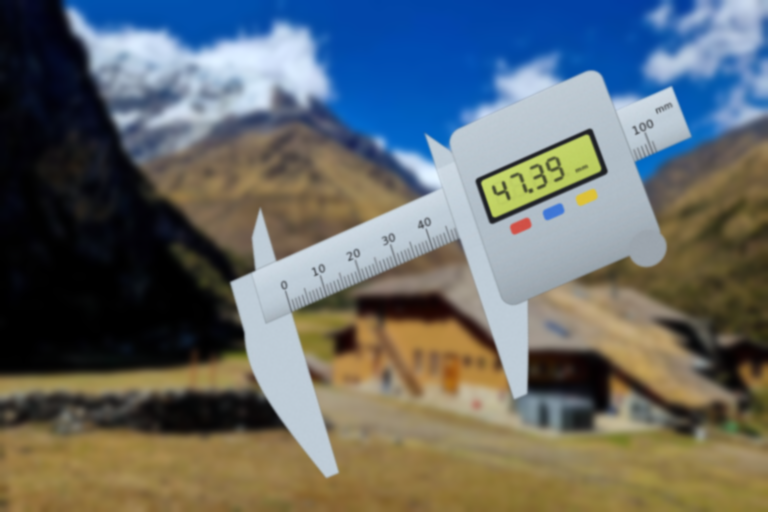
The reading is 47.39mm
